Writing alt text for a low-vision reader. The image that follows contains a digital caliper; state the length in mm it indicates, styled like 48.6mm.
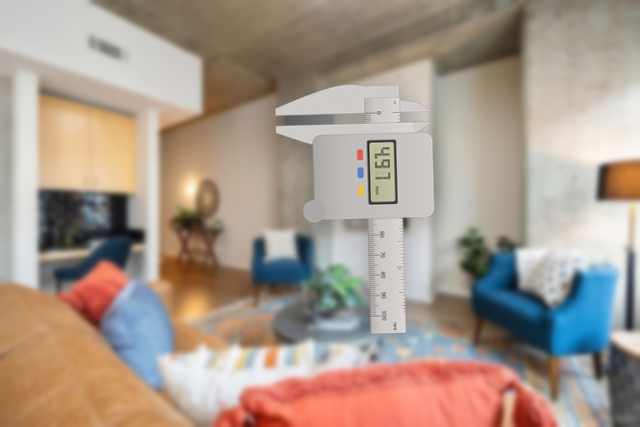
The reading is 4.97mm
